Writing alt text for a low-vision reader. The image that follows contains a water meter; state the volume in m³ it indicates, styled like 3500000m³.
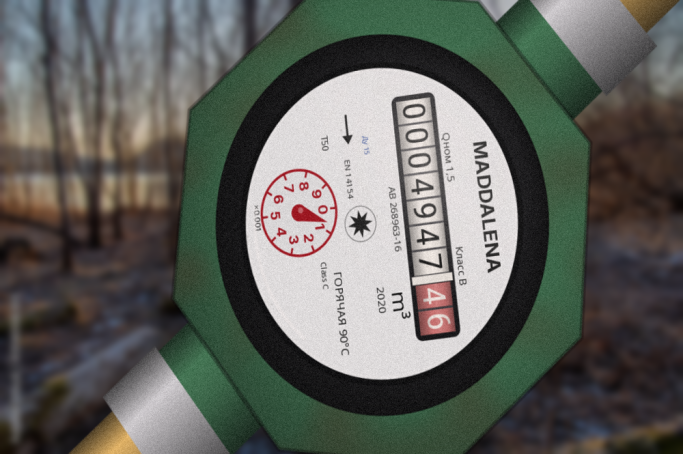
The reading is 4947.460m³
